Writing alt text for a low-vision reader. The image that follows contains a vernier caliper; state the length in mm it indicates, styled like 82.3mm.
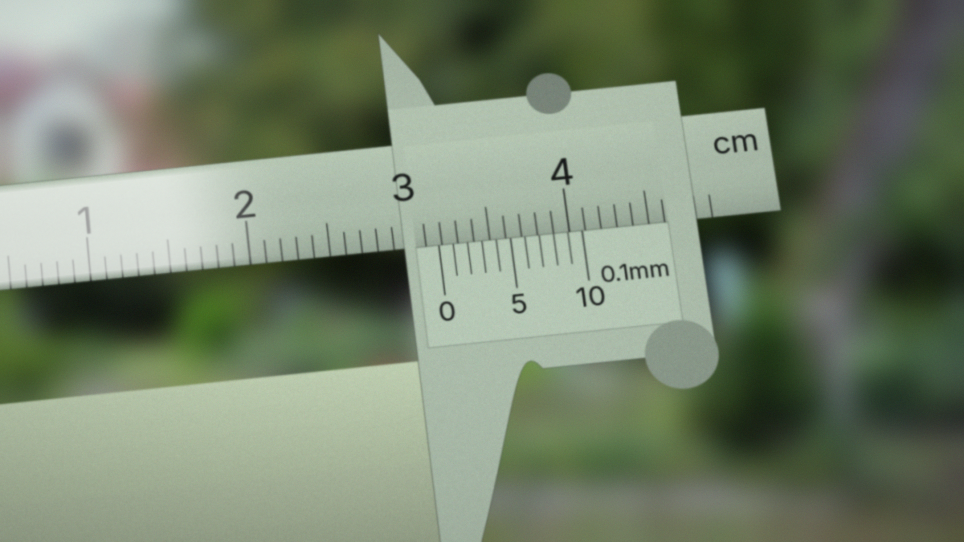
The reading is 31.8mm
